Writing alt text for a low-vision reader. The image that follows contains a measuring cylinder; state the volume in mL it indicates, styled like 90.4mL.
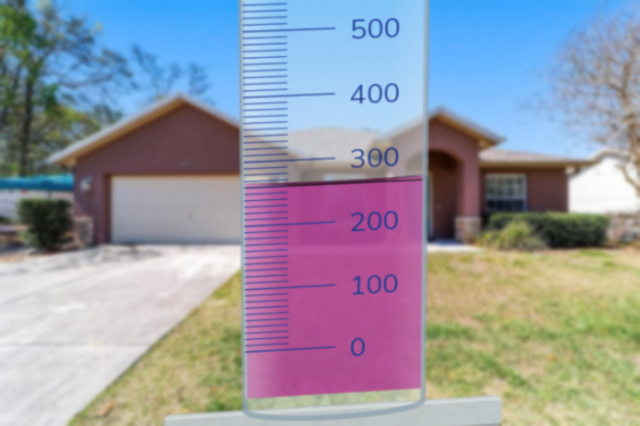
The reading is 260mL
